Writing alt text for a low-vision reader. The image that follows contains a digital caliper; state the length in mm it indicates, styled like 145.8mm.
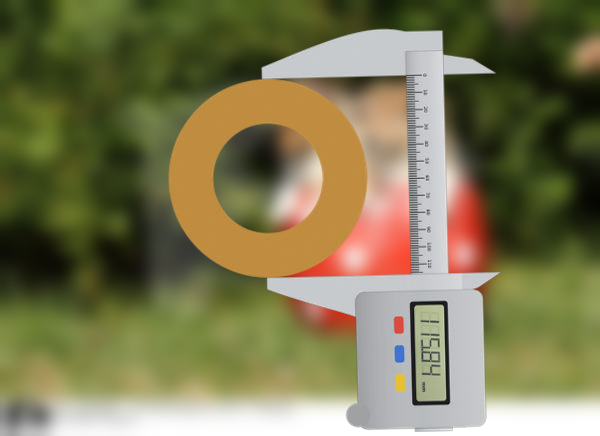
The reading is 115.84mm
